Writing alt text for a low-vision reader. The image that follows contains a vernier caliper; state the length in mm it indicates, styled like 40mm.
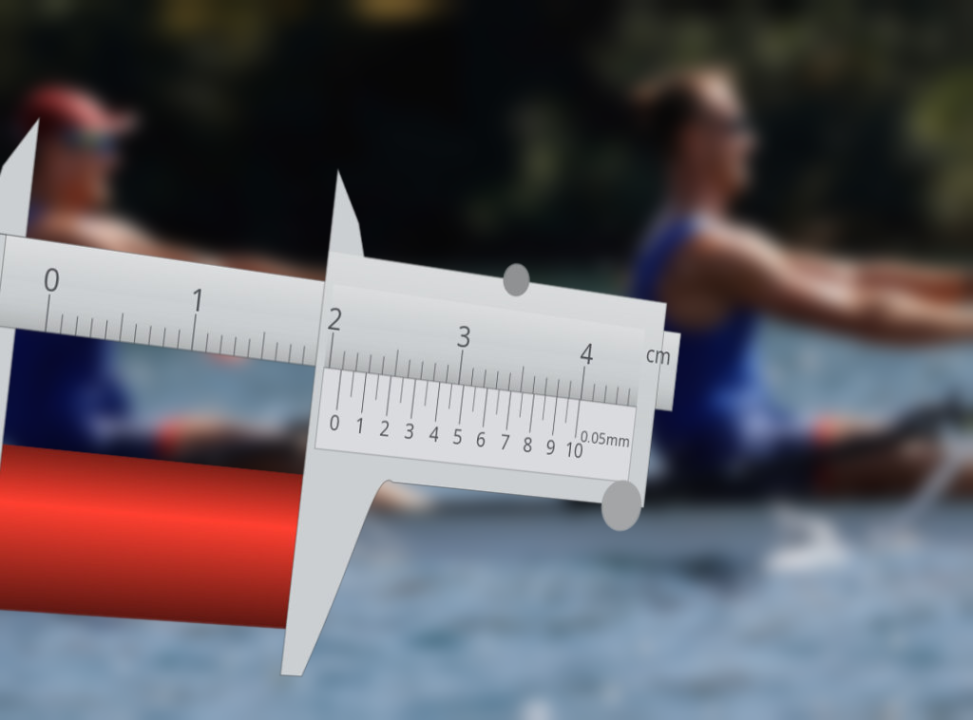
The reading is 20.9mm
